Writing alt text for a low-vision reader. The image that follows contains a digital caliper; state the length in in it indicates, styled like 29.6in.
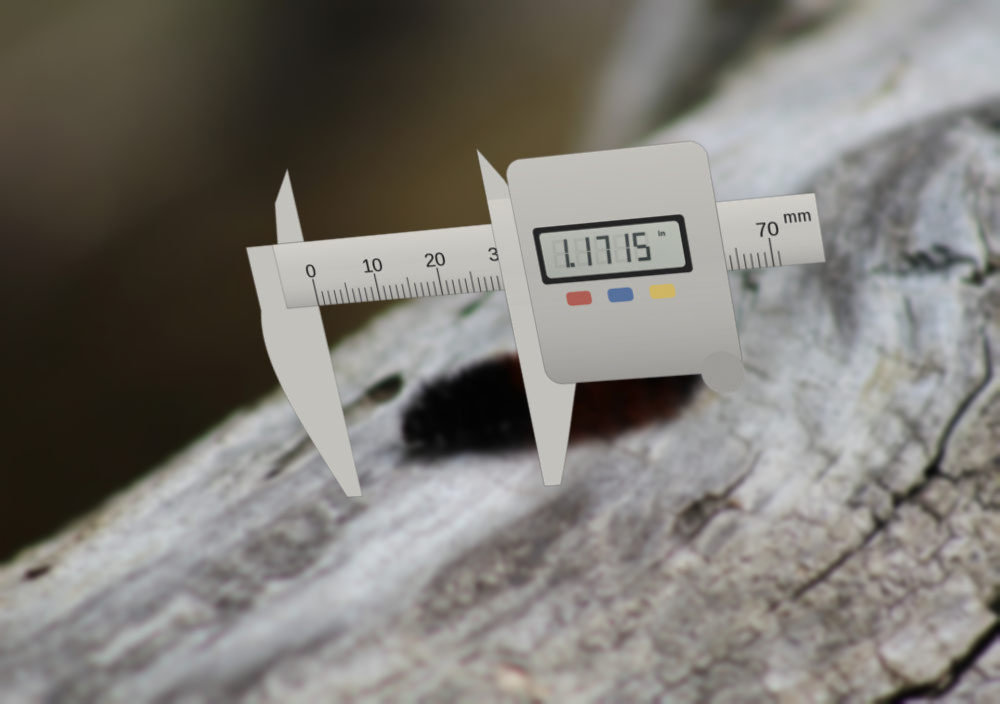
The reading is 1.1715in
